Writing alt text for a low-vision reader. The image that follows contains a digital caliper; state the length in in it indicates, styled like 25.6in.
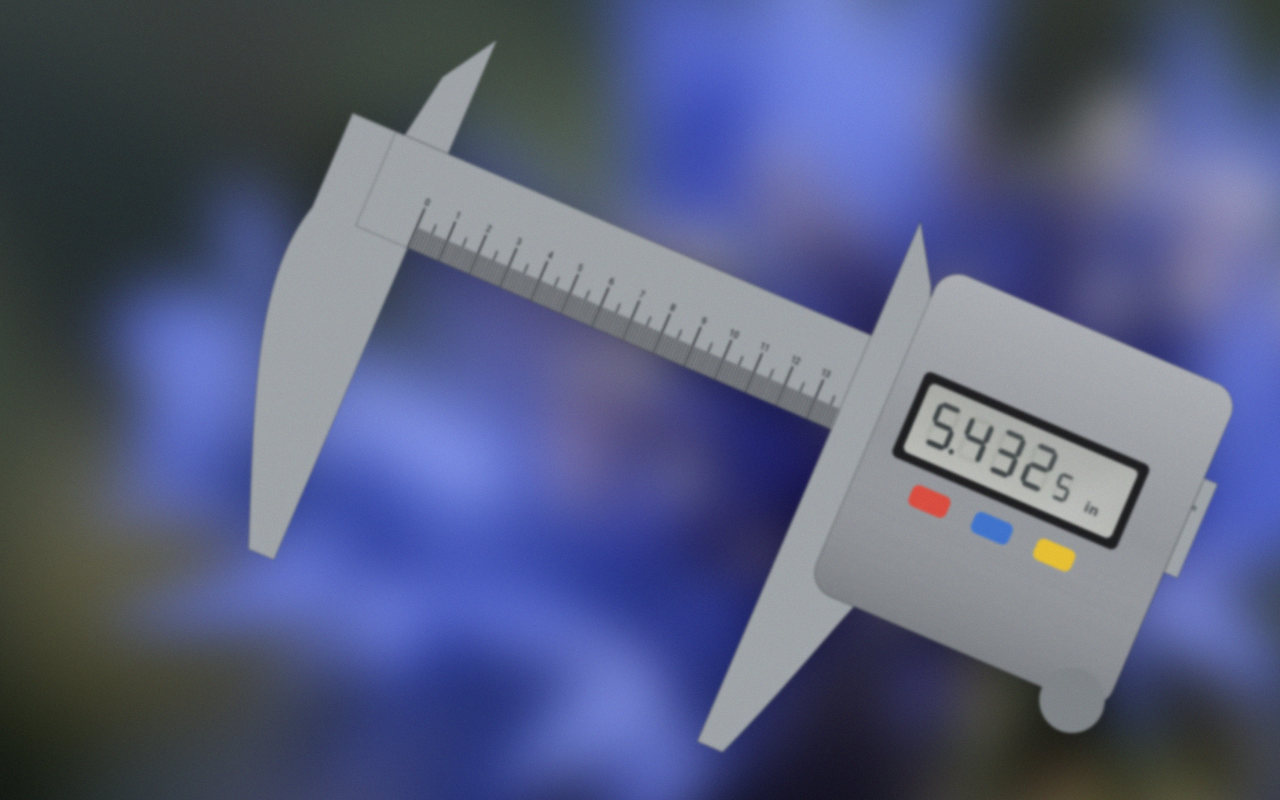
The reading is 5.4325in
